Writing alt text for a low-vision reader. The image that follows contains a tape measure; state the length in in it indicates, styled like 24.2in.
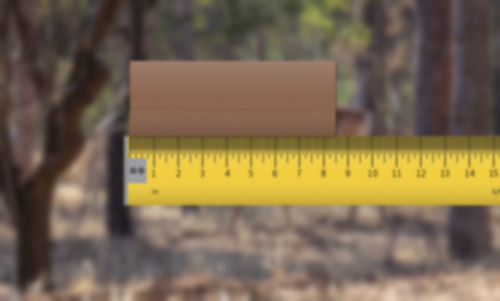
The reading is 8.5in
